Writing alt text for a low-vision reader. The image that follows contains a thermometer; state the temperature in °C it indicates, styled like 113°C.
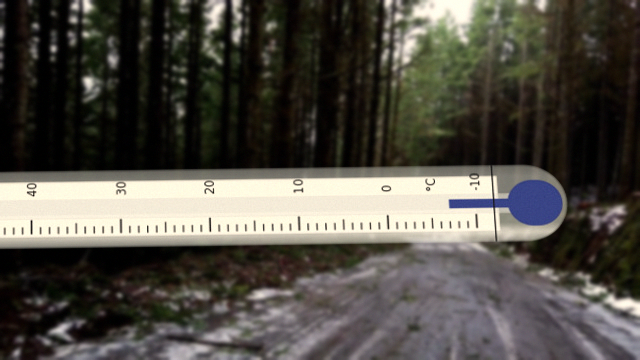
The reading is -7°C
